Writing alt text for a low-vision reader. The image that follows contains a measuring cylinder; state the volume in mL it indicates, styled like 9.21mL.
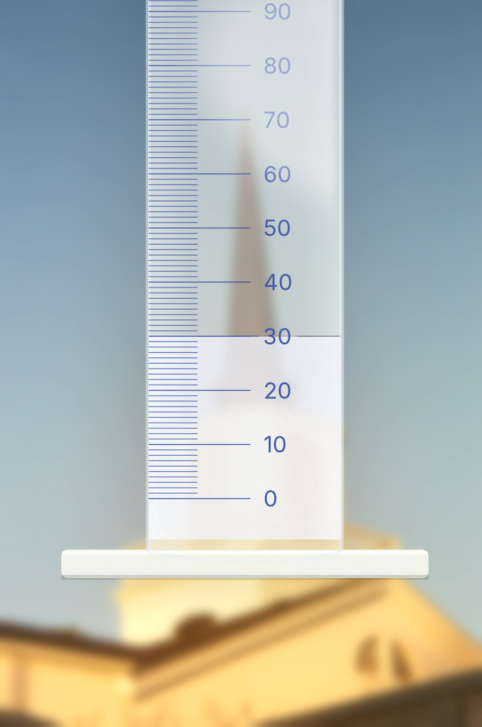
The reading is 30mL
